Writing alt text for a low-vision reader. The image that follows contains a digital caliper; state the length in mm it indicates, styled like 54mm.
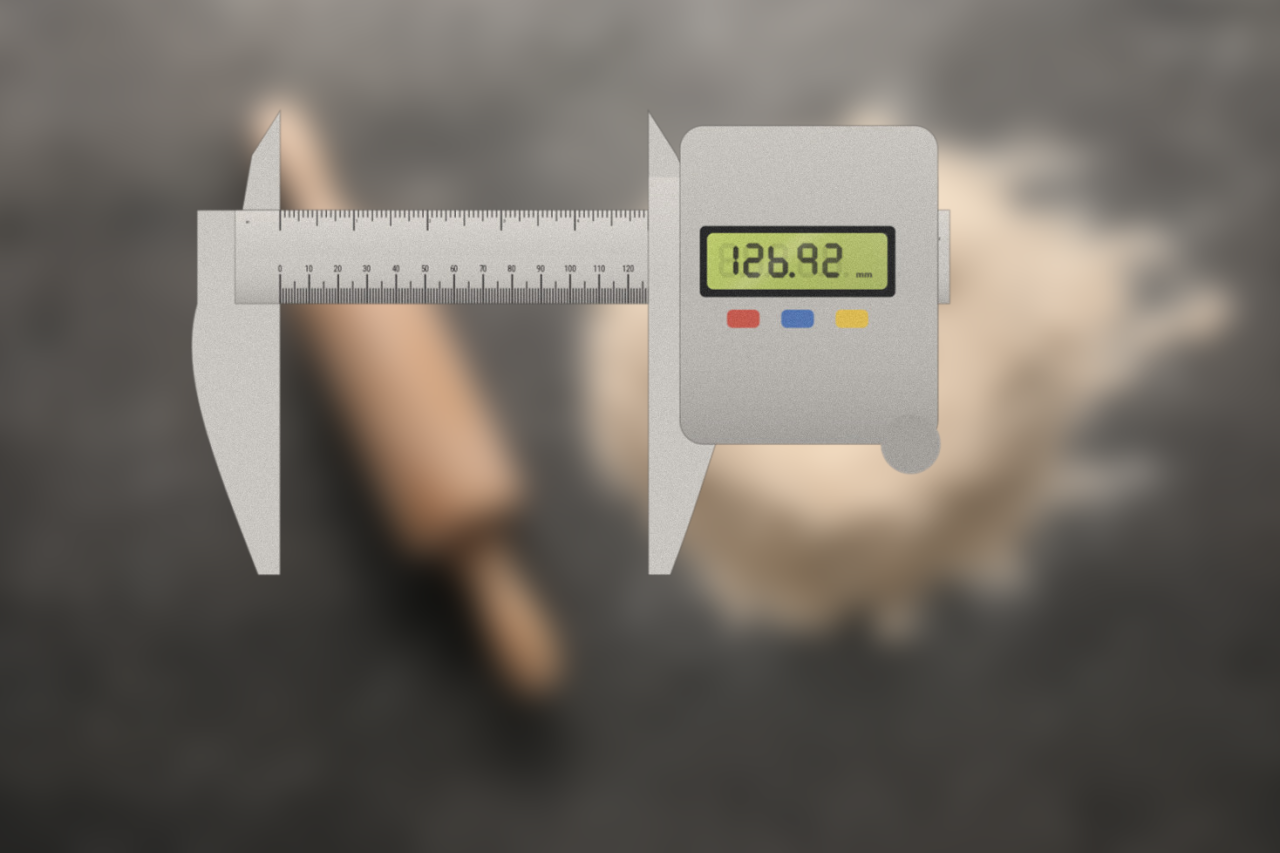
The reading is 126.92mm
